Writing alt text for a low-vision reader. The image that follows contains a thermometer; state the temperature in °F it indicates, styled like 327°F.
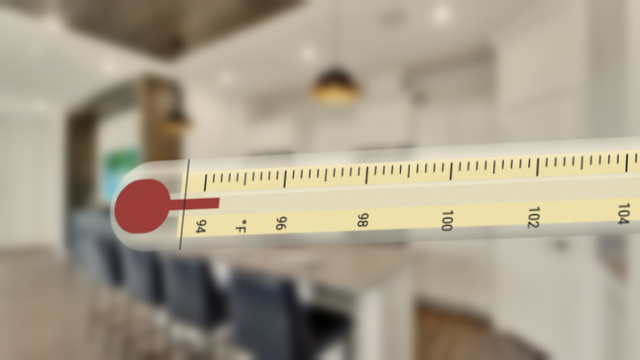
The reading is 94.4°F
